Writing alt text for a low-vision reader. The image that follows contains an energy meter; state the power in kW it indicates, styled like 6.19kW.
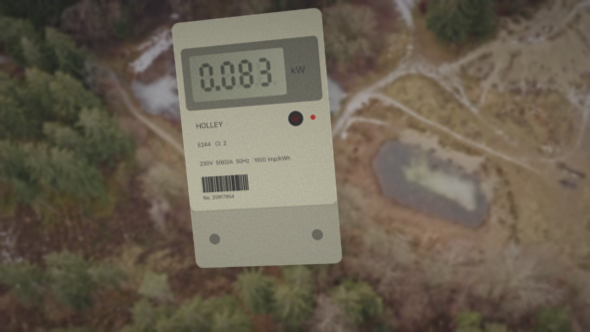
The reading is 0.083kW
